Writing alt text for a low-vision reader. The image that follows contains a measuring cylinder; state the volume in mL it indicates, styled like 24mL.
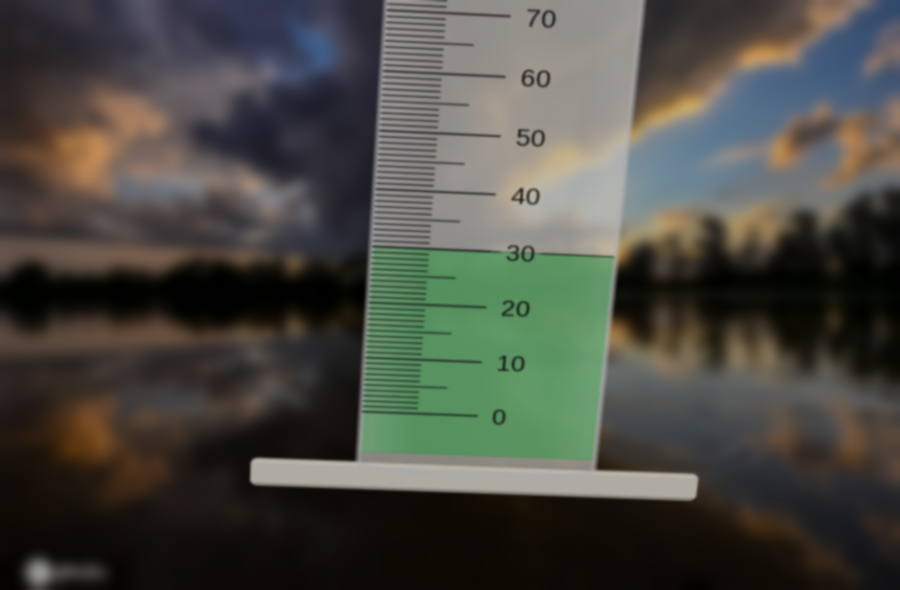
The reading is 30mL
